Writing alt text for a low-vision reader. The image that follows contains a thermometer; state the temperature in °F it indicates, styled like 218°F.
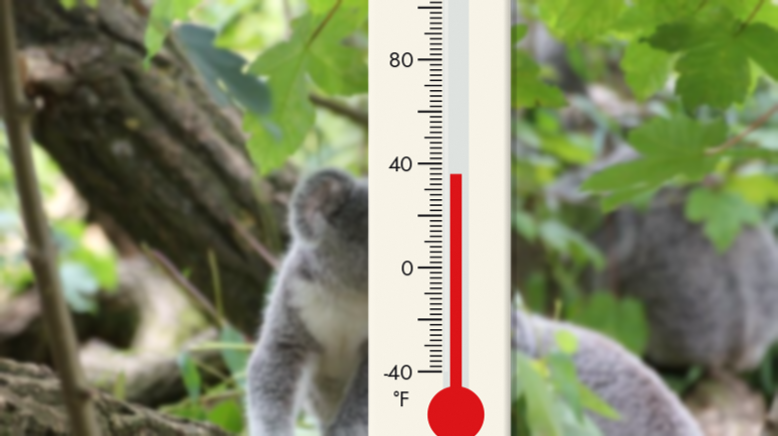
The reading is 36°F
